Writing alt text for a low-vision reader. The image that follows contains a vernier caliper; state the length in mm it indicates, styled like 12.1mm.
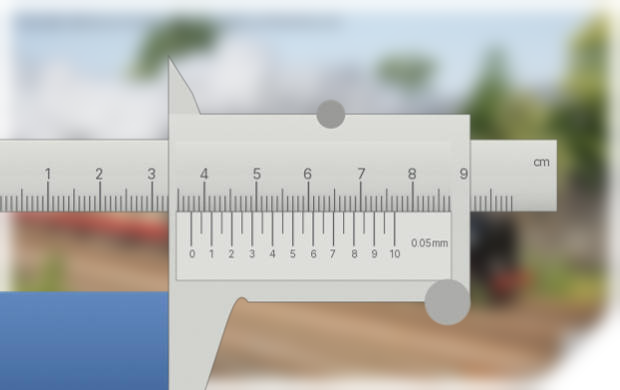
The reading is 37.5mm
